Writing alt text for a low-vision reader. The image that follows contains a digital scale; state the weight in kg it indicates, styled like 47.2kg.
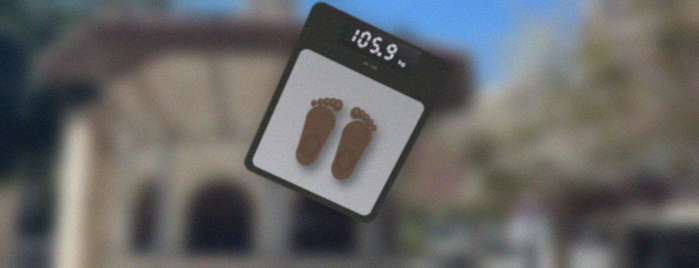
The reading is 105.9kg
